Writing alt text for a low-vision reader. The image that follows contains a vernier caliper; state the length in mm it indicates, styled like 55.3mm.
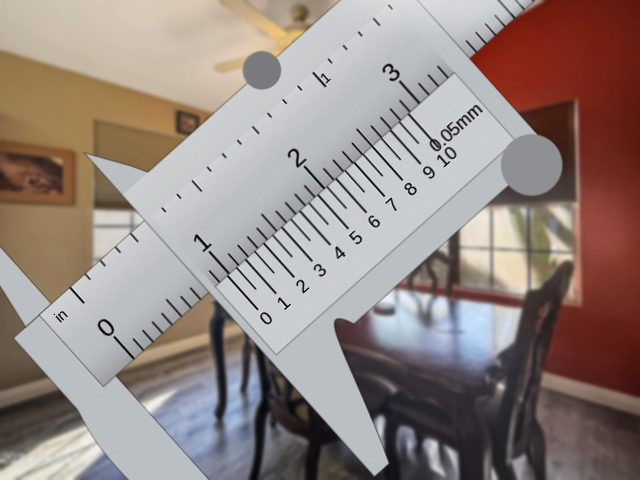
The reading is 9.8mm
